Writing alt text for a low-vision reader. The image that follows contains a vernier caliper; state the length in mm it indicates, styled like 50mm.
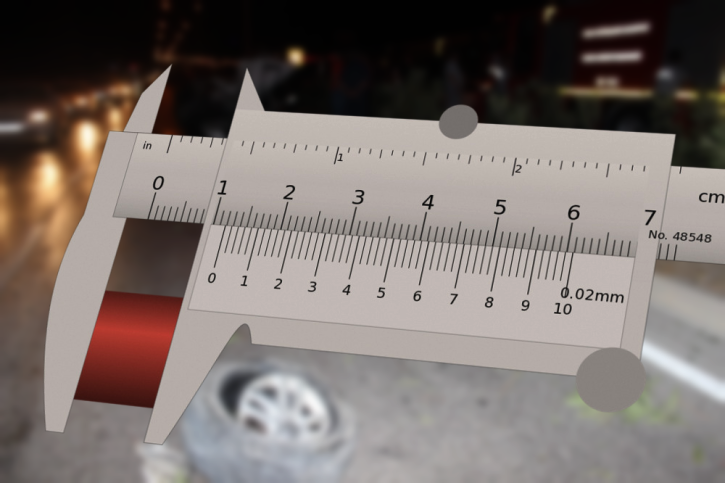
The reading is 11.8mm
